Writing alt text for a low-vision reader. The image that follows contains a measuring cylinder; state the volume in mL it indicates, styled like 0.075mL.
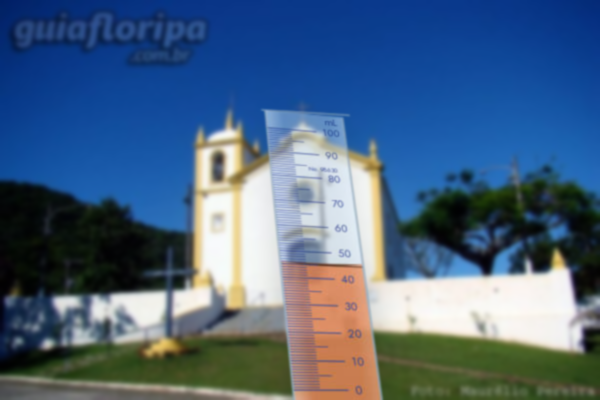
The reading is 45mL
